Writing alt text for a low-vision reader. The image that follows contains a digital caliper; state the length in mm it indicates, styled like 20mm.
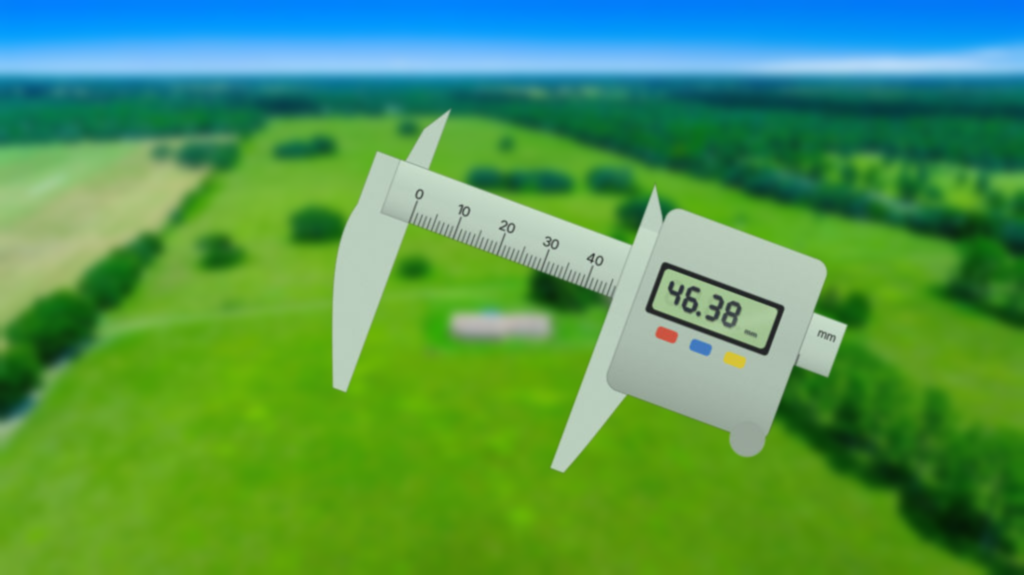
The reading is 46.38mm
